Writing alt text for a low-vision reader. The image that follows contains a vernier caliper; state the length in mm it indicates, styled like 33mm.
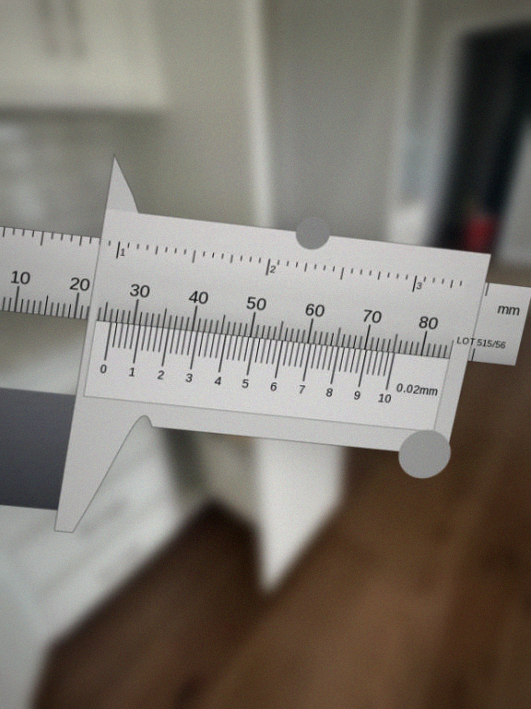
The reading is 26.2mm
